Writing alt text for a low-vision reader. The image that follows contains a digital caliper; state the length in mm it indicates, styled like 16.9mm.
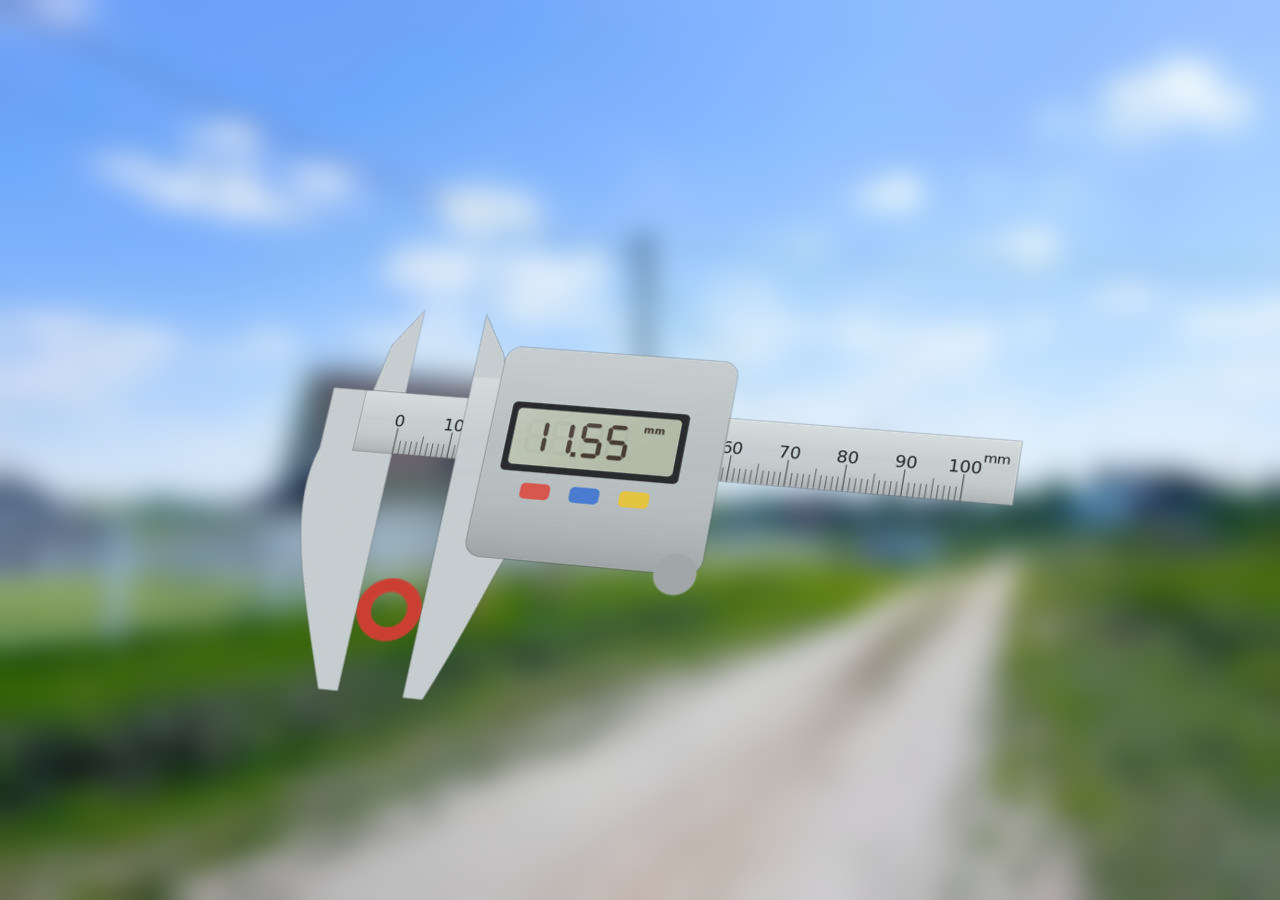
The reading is 11.55mm
